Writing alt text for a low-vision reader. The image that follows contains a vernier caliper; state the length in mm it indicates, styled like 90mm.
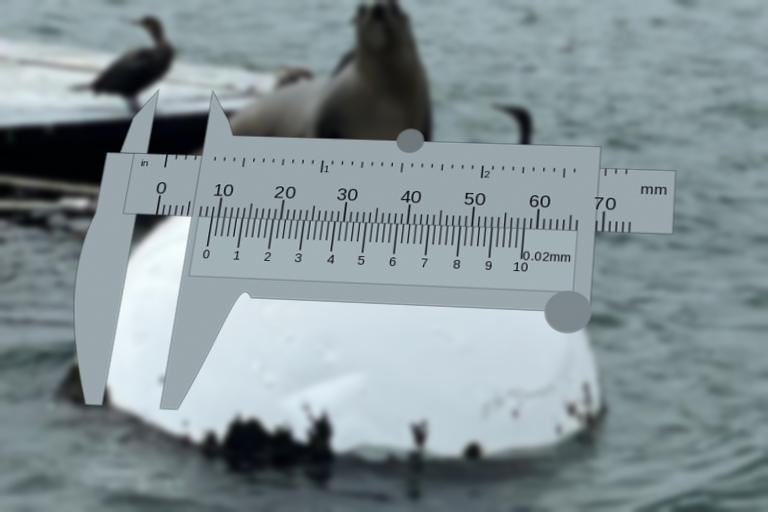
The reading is 9.0mm
